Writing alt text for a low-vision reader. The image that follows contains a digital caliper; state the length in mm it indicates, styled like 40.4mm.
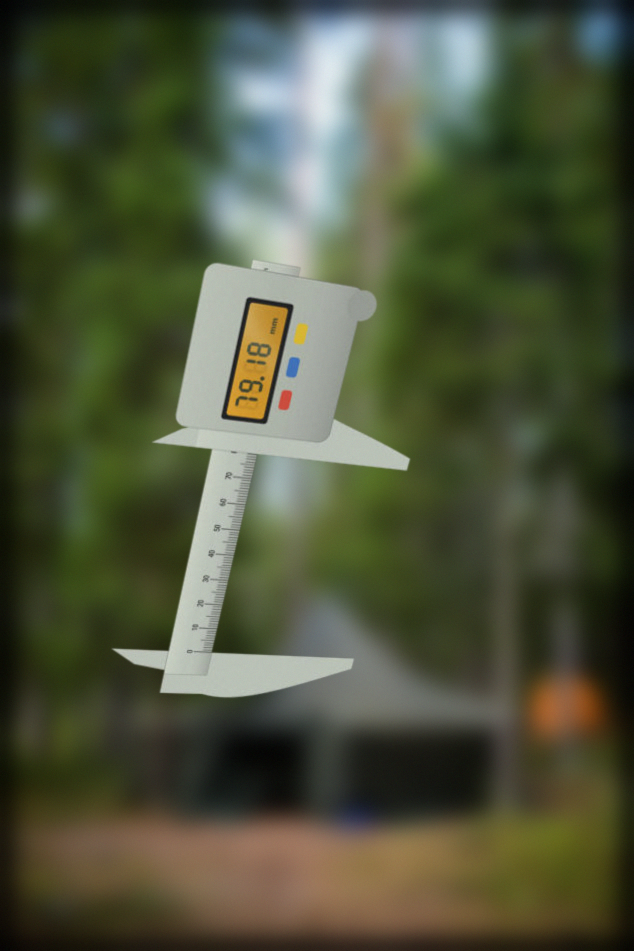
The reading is 79.18mm
